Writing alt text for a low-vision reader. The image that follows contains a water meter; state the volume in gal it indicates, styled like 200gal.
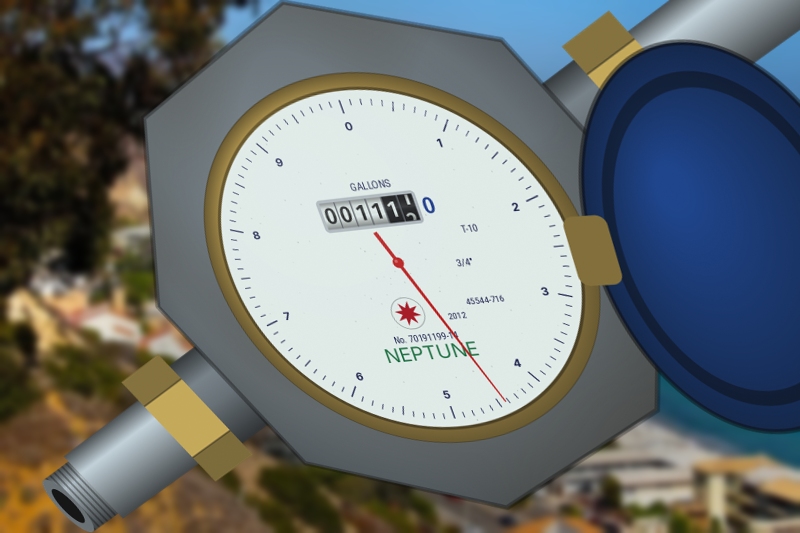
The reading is 11114.4gal
